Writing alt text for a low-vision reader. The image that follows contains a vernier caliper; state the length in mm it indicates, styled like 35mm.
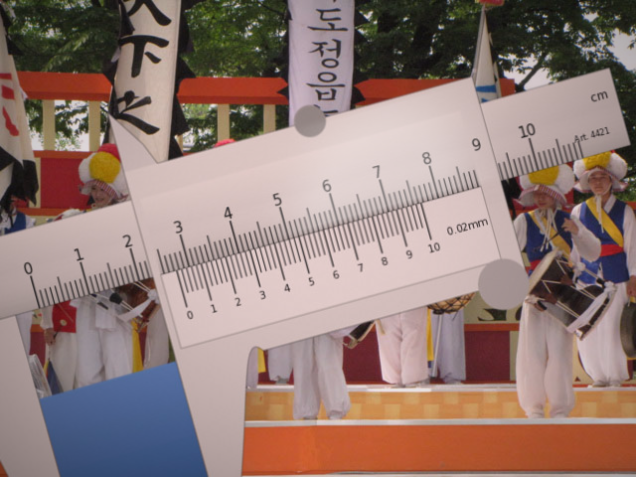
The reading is 27.5mm
